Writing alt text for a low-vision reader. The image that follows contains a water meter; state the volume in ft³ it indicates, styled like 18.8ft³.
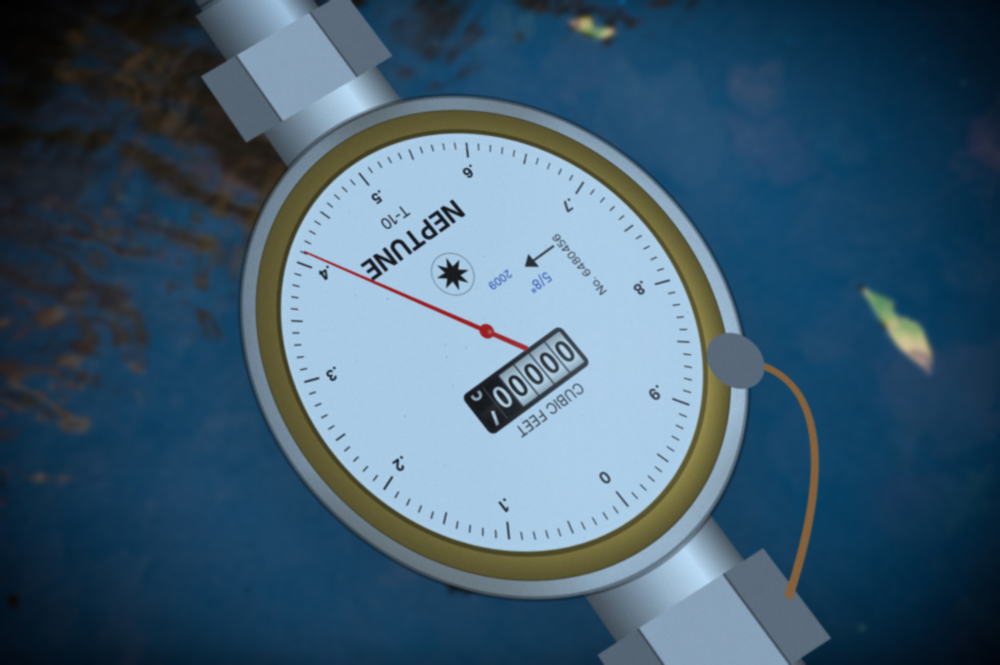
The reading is 7.41ft³
